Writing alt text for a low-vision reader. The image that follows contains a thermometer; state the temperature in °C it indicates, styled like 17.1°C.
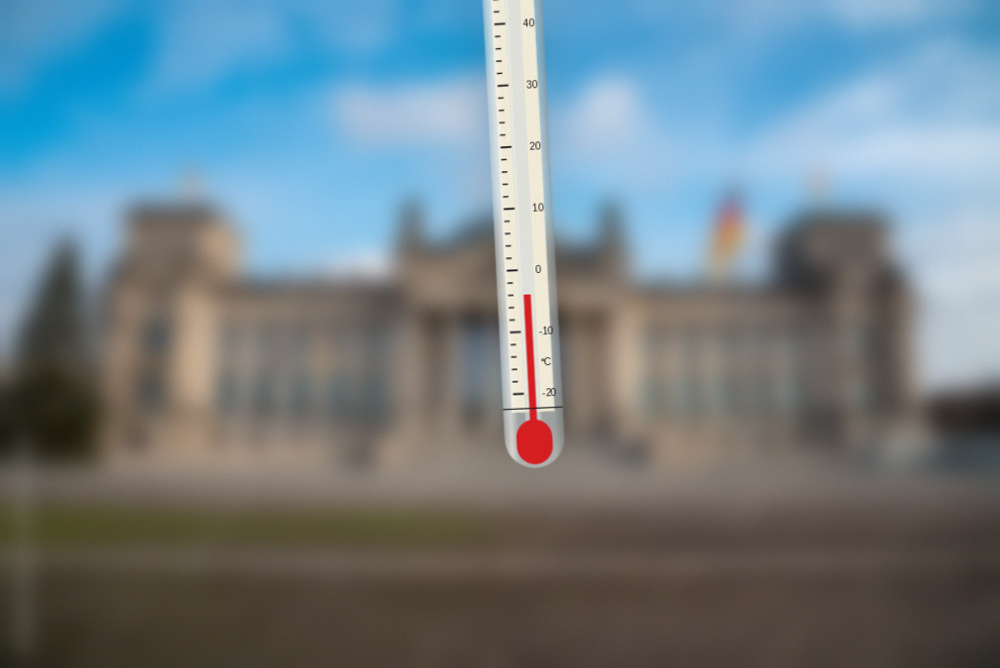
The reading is -4°C
